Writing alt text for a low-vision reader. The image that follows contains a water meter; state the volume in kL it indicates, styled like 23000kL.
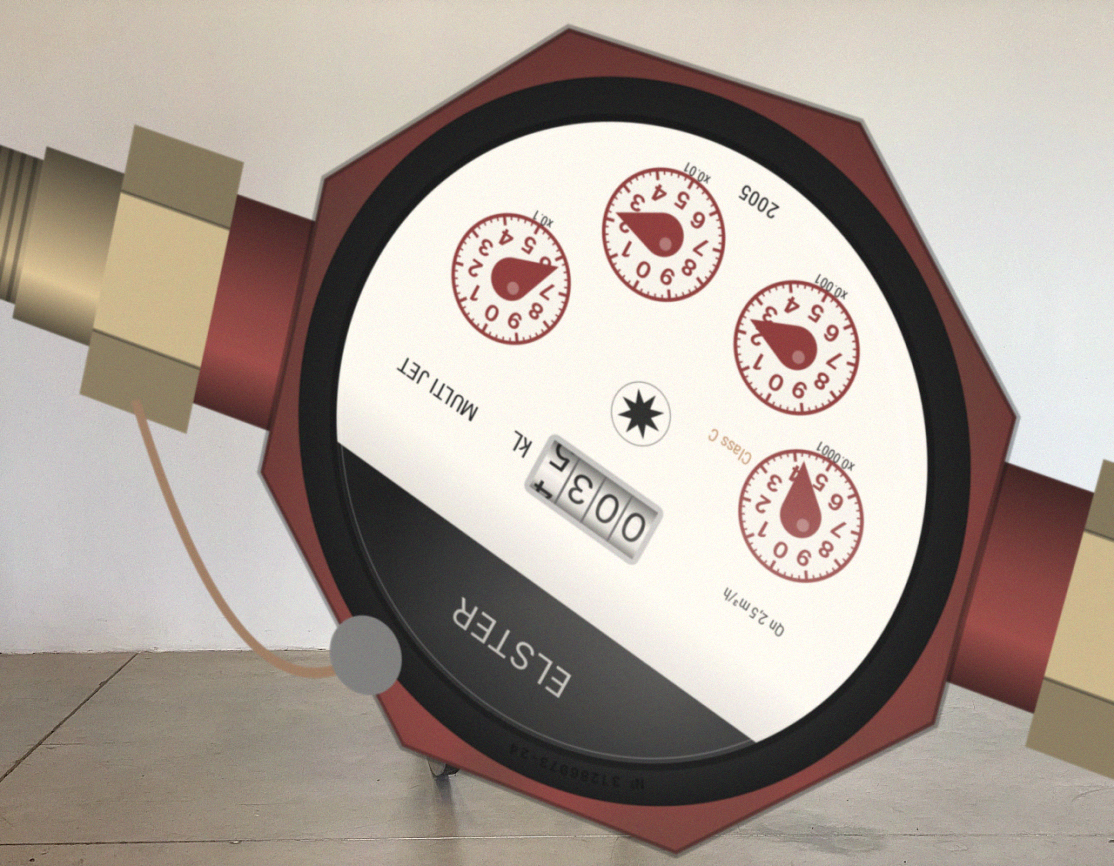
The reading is 34.6224kL
